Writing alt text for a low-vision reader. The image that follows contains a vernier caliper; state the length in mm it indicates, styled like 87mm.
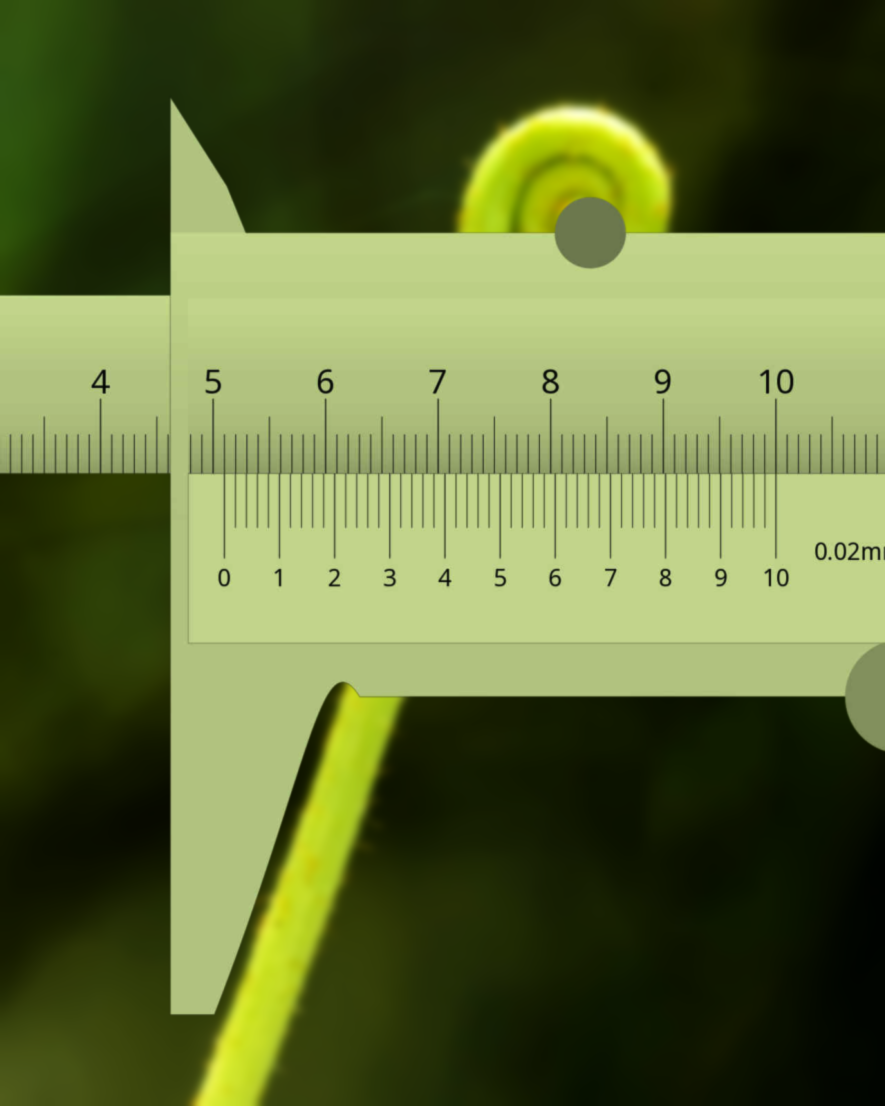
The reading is 51.0mm
